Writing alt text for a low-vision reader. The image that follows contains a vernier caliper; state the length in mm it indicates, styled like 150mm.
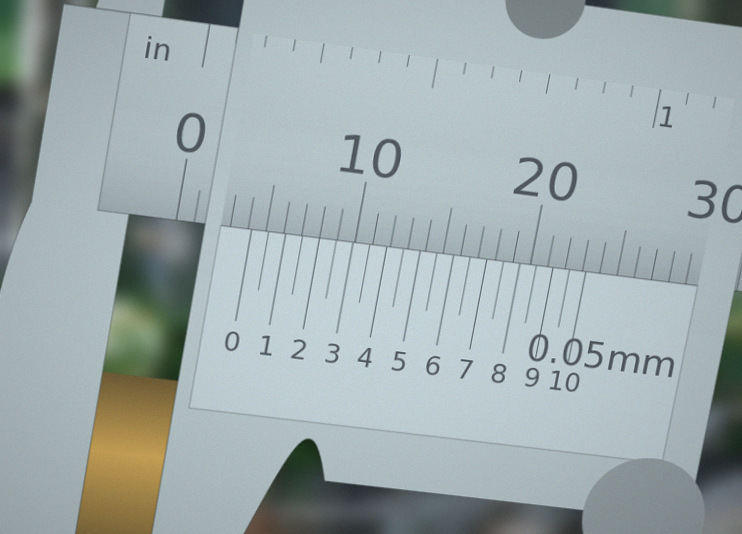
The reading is 4.2mm
